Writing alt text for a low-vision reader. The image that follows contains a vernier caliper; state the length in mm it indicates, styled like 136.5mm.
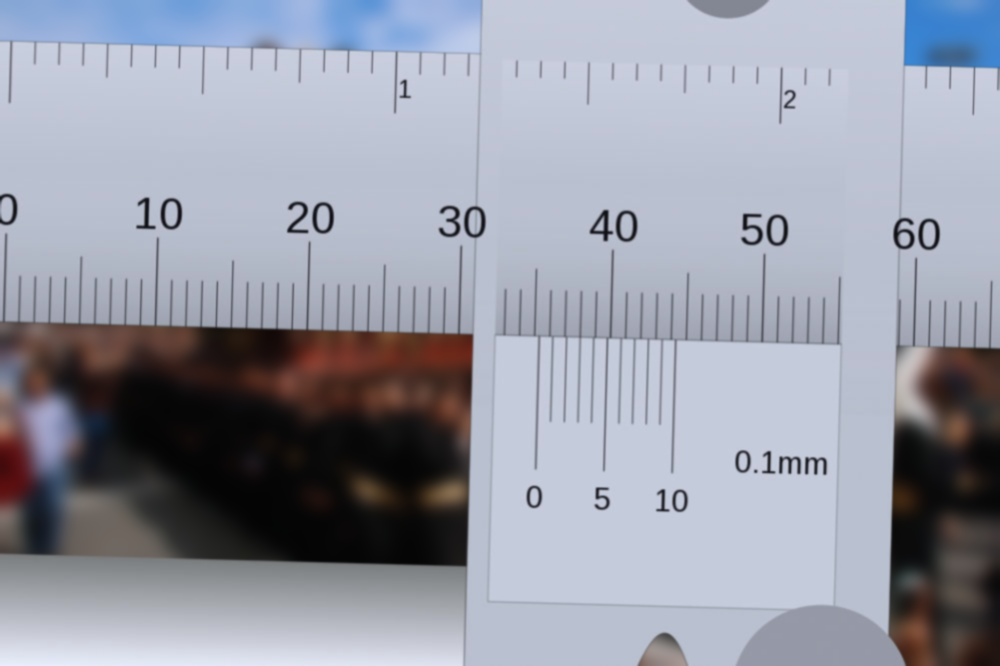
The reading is 35.3mm
